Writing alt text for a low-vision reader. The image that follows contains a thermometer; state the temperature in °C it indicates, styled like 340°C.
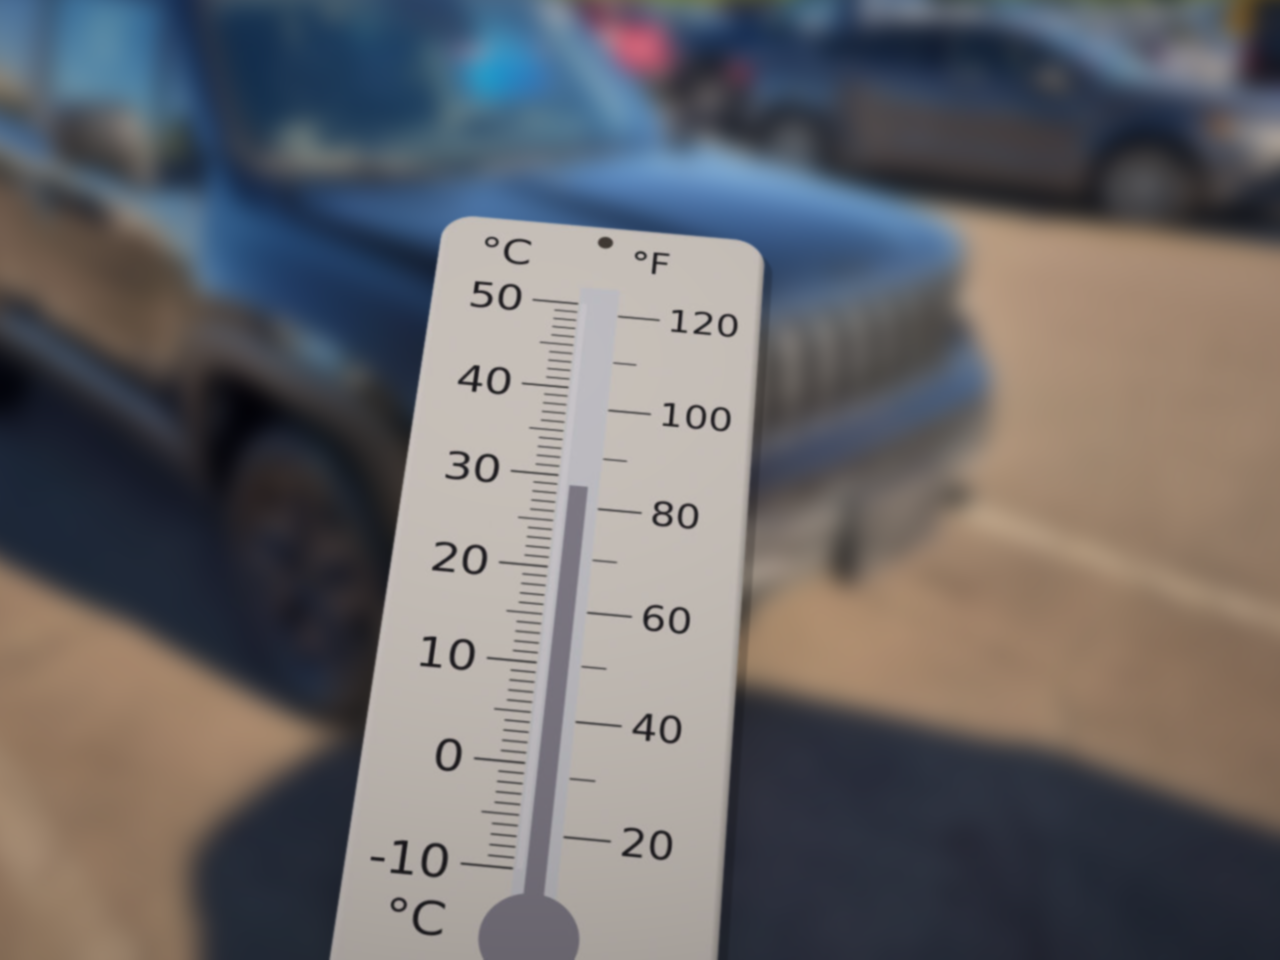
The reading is 29°C
